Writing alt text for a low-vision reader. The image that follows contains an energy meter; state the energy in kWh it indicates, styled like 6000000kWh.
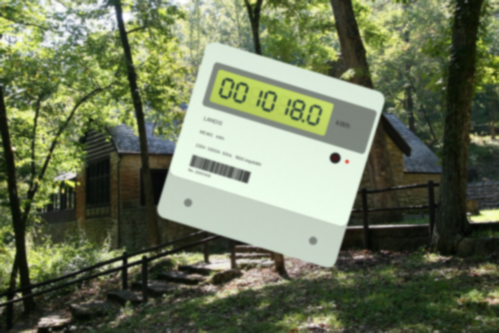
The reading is 1018.0kWh
